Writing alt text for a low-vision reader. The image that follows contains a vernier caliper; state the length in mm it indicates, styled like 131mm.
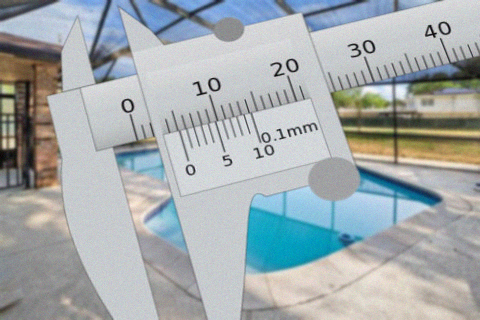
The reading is 5.2mm
